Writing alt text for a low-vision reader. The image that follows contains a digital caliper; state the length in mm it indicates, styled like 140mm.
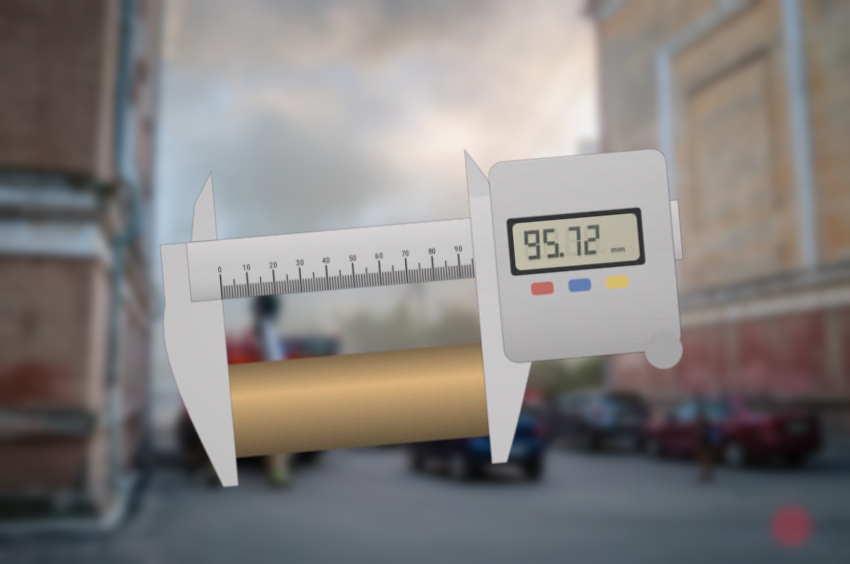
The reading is 95.72mm
